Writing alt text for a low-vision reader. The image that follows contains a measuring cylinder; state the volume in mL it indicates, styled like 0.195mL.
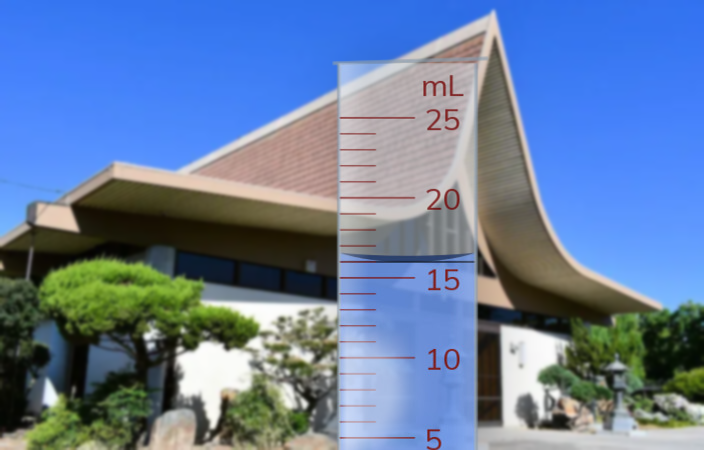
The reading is 16mL
